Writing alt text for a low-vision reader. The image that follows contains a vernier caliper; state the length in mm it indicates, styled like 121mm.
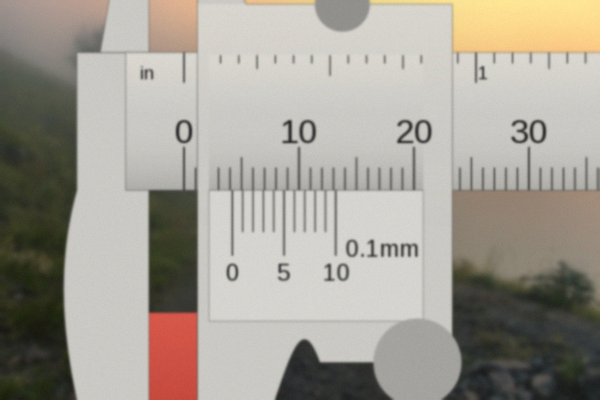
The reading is 4.2mm
